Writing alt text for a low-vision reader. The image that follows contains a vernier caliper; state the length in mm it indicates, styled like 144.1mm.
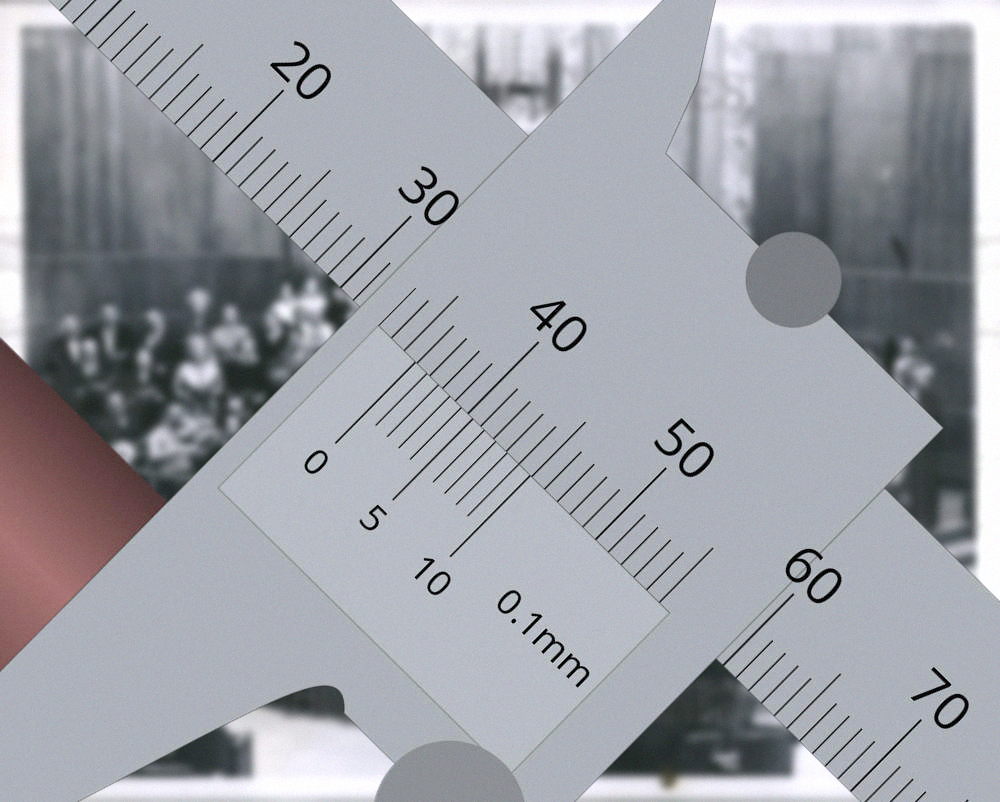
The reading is 35.9mm
